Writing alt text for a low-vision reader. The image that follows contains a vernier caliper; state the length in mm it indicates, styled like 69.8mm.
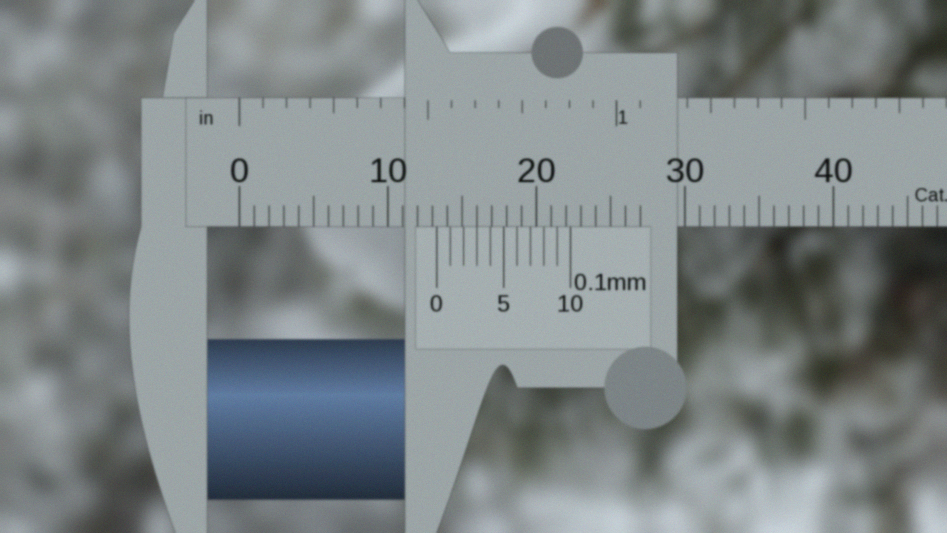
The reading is 13.3mm
